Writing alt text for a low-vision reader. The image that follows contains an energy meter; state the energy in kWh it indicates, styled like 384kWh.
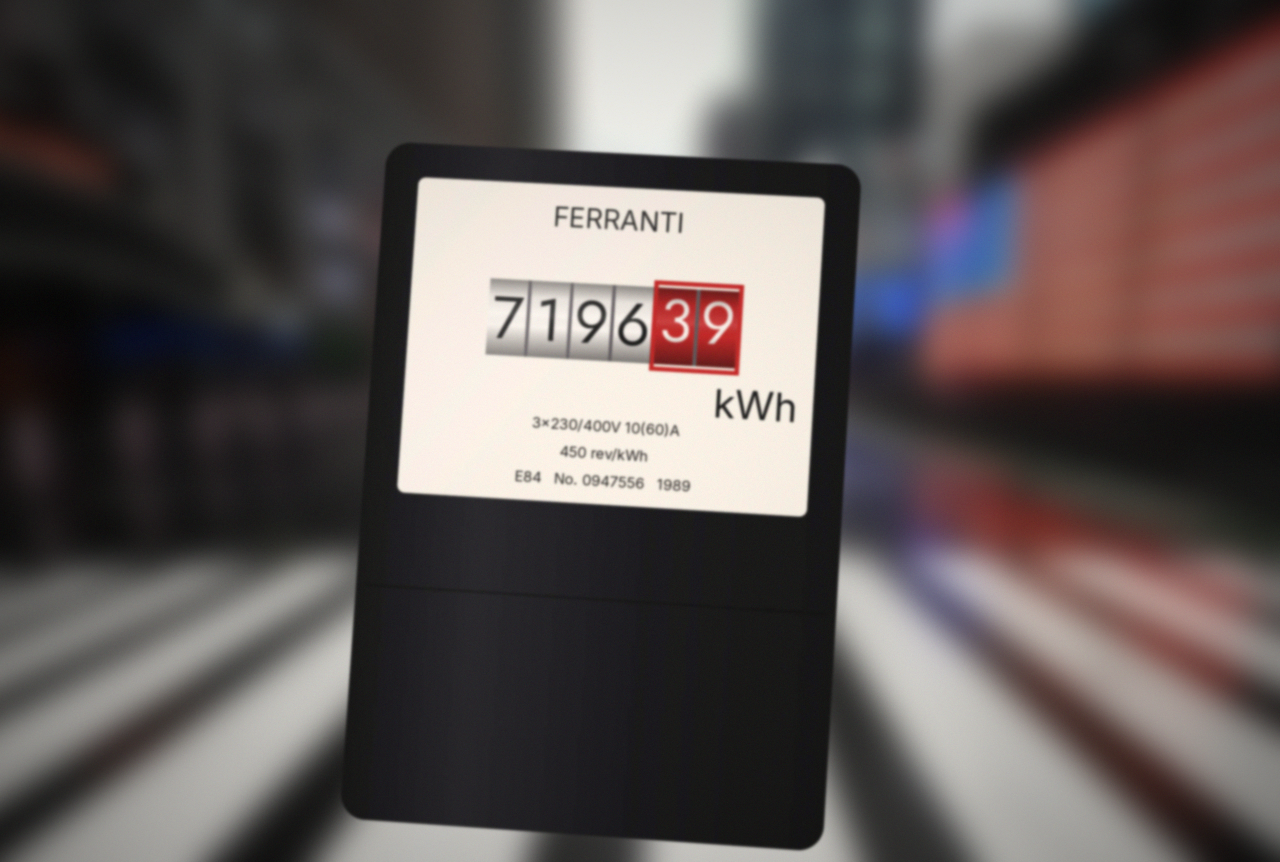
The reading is 7196.39kWh
